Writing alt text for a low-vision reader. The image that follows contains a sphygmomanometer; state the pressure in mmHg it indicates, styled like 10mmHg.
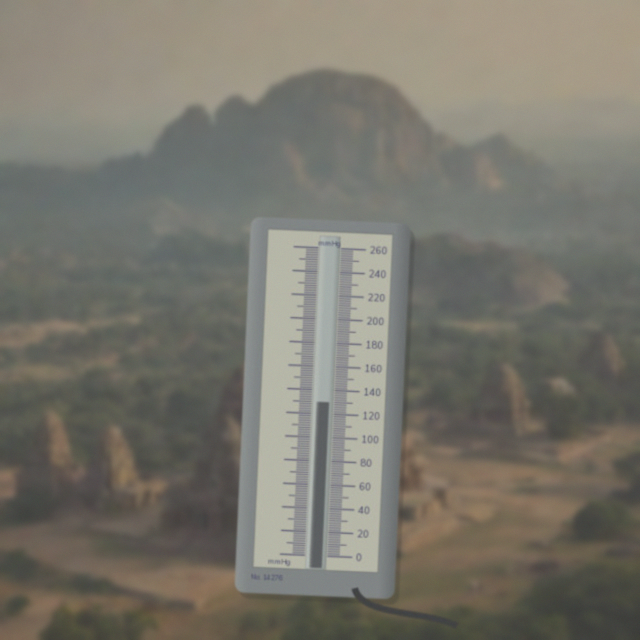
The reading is 130mmHg
